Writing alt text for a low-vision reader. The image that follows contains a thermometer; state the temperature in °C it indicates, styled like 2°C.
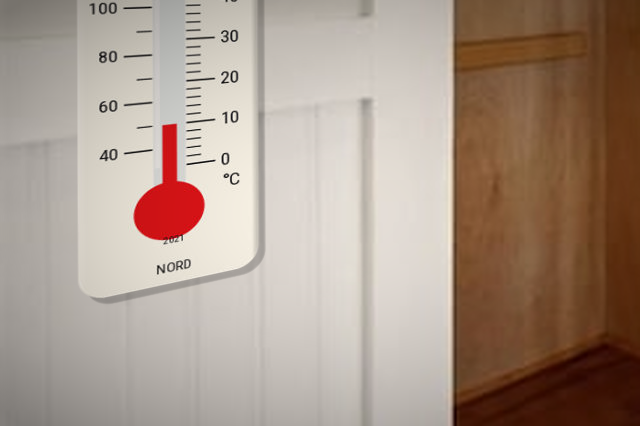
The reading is 10°C
